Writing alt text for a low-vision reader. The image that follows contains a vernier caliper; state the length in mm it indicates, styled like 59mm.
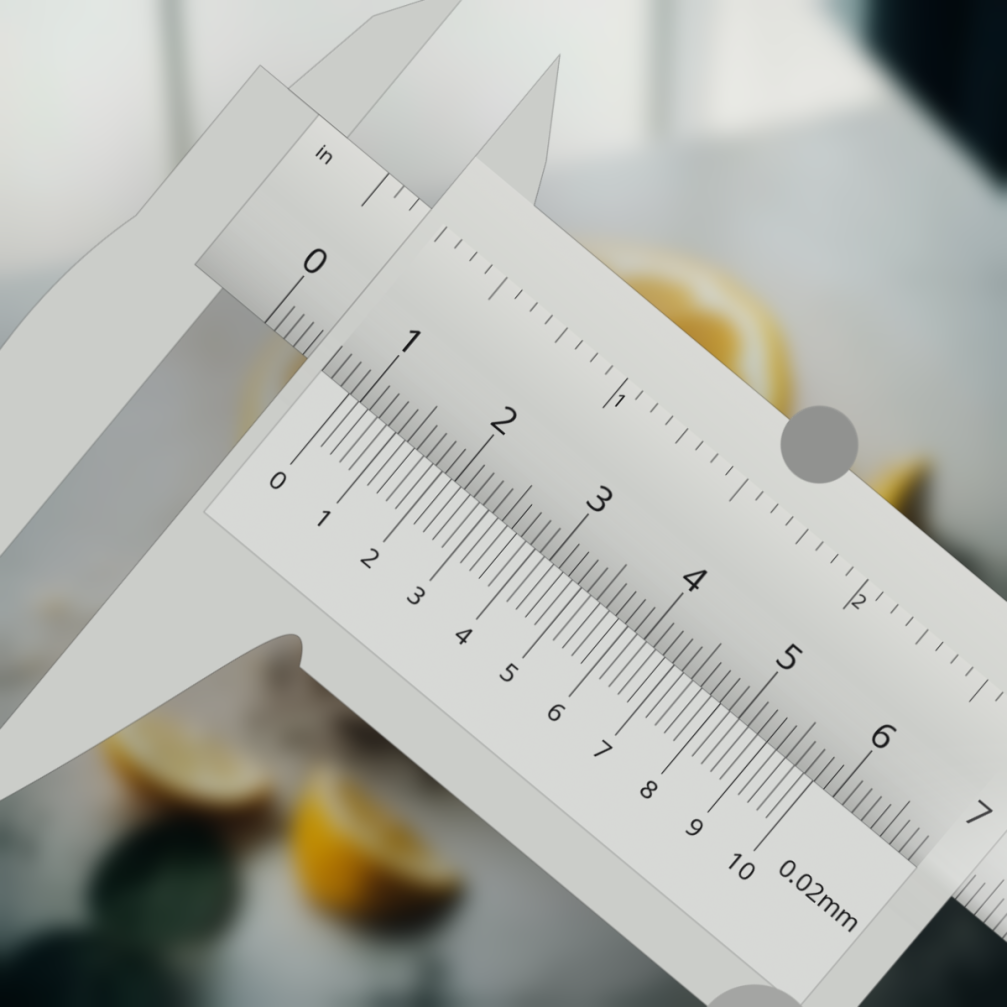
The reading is 8.9mm
